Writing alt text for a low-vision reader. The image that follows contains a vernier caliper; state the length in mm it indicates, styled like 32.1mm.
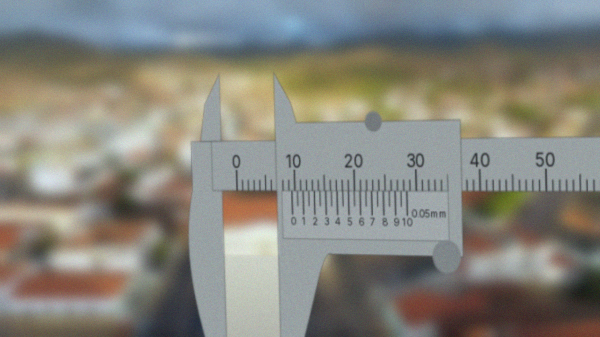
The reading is 9.5mm
